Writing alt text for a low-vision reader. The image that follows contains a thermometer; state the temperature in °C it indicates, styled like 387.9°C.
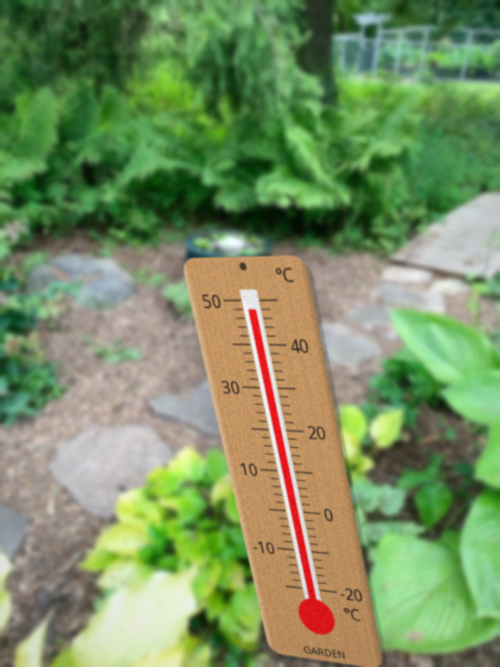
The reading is 48°C
